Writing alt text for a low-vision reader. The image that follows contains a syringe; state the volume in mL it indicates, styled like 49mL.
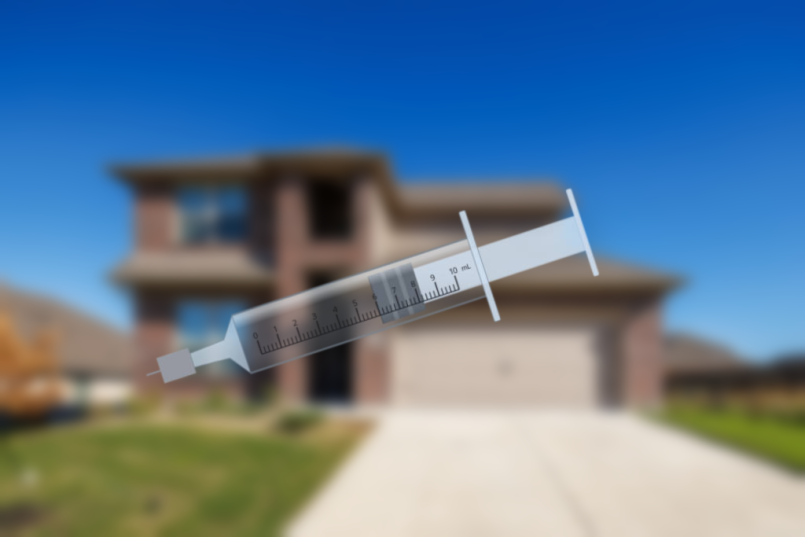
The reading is 6mL
